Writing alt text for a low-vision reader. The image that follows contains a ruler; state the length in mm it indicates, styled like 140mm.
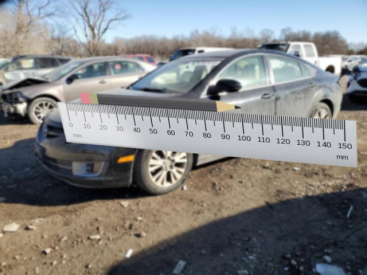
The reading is 90mm
